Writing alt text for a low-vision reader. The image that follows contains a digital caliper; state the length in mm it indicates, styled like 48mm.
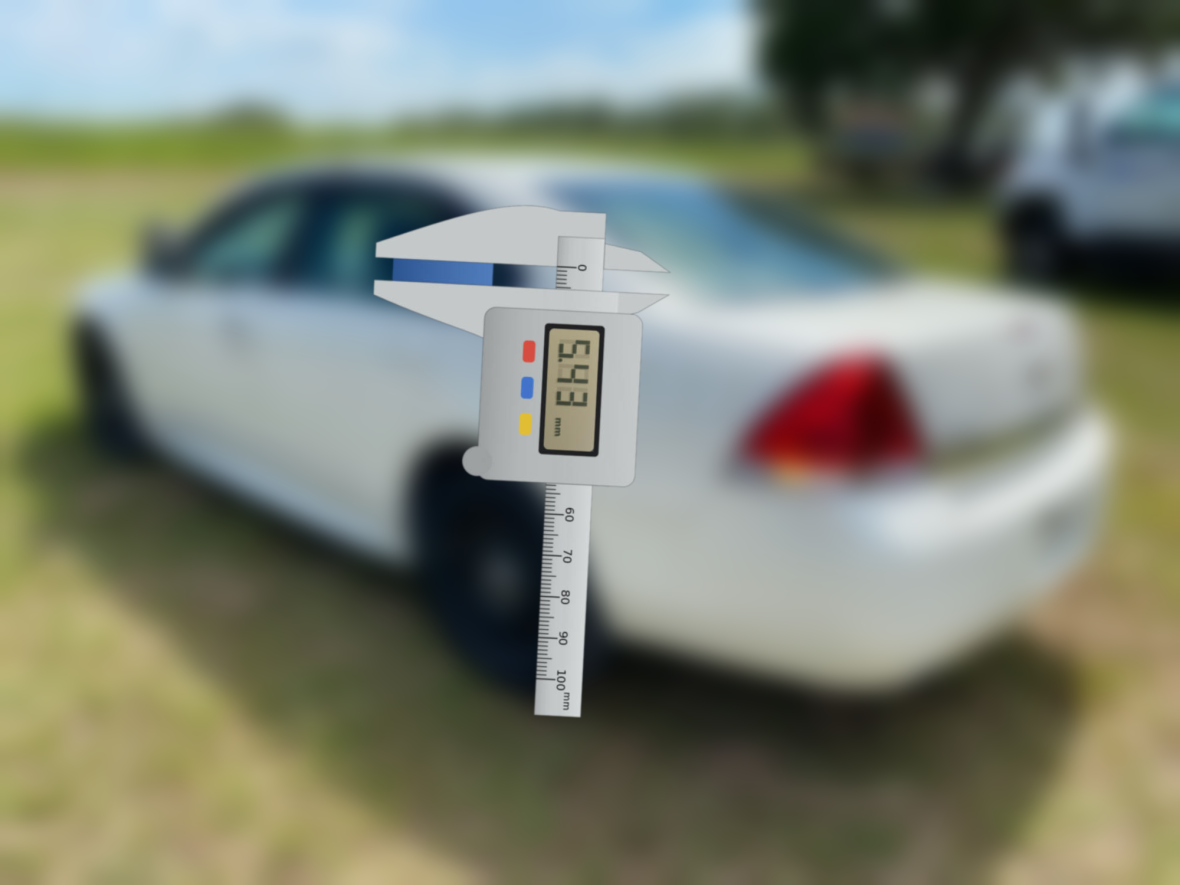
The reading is 5.43mm
